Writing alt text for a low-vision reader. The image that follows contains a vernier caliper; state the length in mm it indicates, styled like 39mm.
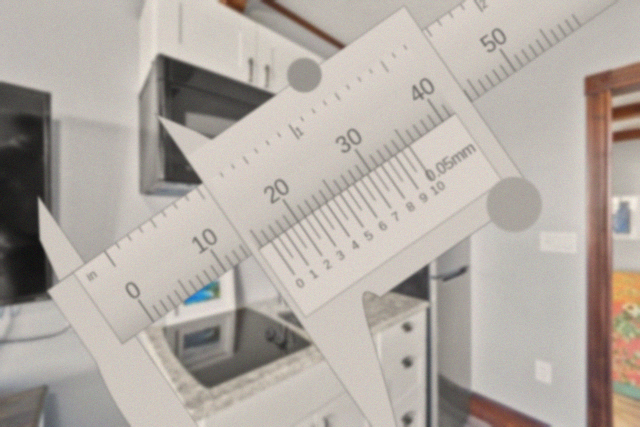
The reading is 16.2mm
